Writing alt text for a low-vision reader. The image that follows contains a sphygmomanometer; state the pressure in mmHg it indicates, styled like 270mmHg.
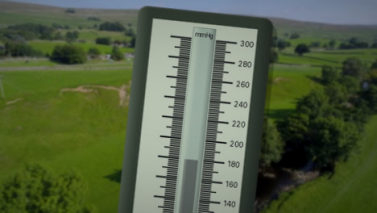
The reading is 180mmHg
